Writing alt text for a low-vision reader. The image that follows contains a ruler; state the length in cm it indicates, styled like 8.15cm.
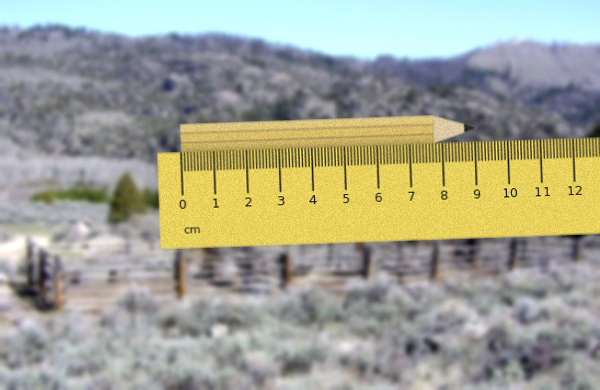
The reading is 9cm
